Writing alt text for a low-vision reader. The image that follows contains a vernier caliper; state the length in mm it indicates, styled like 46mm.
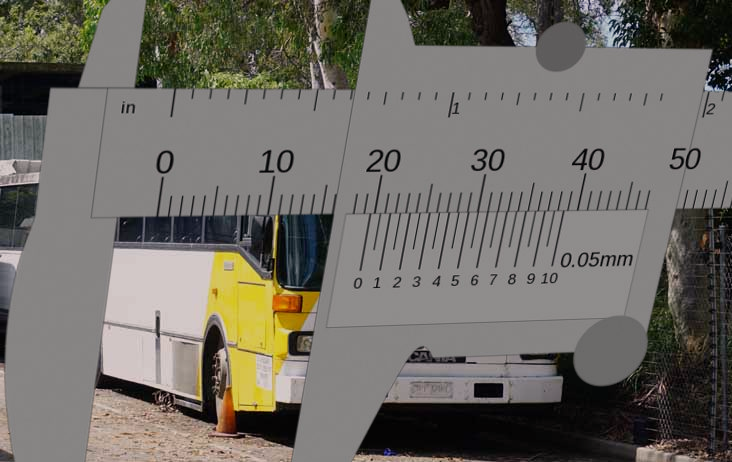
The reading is 19.6mm
